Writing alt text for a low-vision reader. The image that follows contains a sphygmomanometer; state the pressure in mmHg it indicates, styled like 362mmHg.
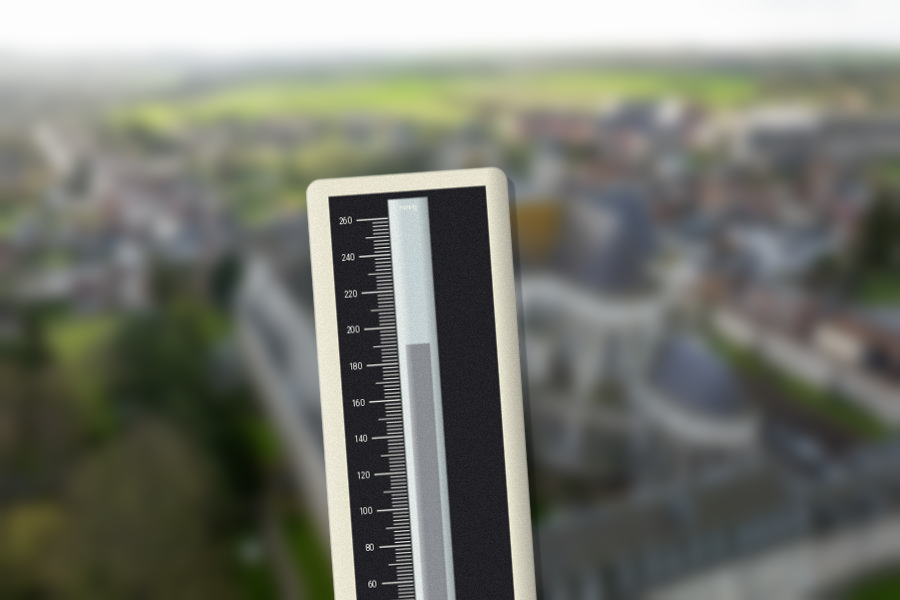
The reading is 190mmHg
